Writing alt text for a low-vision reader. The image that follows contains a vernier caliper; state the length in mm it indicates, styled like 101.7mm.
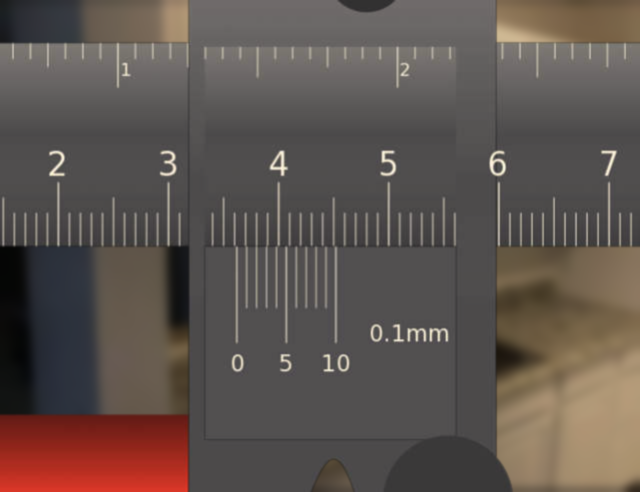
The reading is 36.2mm
